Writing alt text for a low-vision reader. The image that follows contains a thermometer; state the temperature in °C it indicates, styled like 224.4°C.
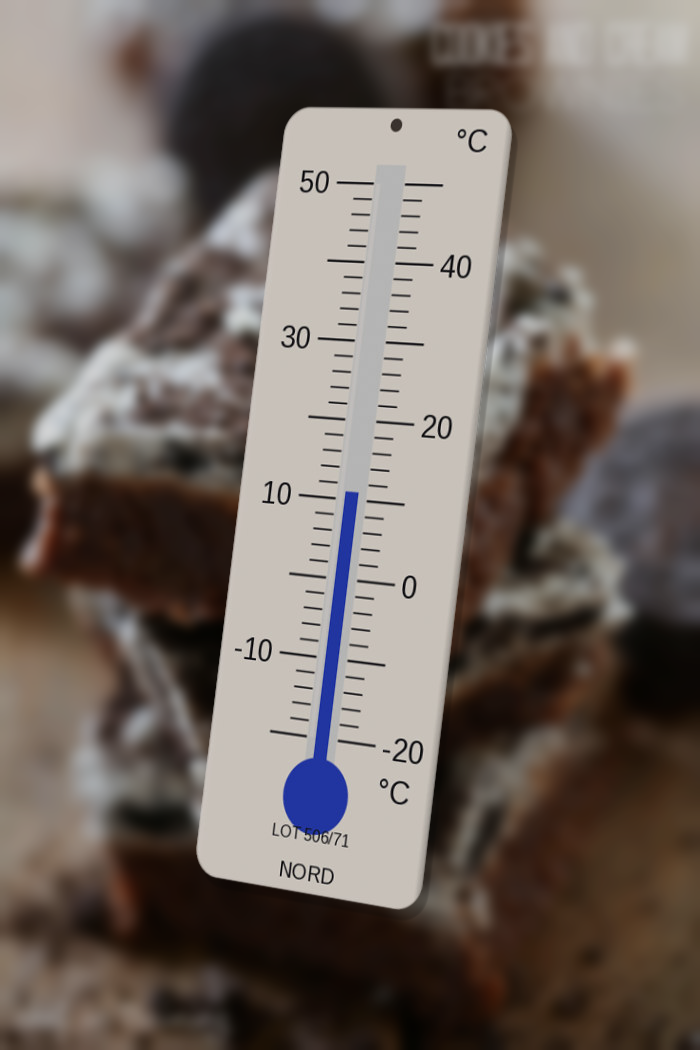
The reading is 11°C
